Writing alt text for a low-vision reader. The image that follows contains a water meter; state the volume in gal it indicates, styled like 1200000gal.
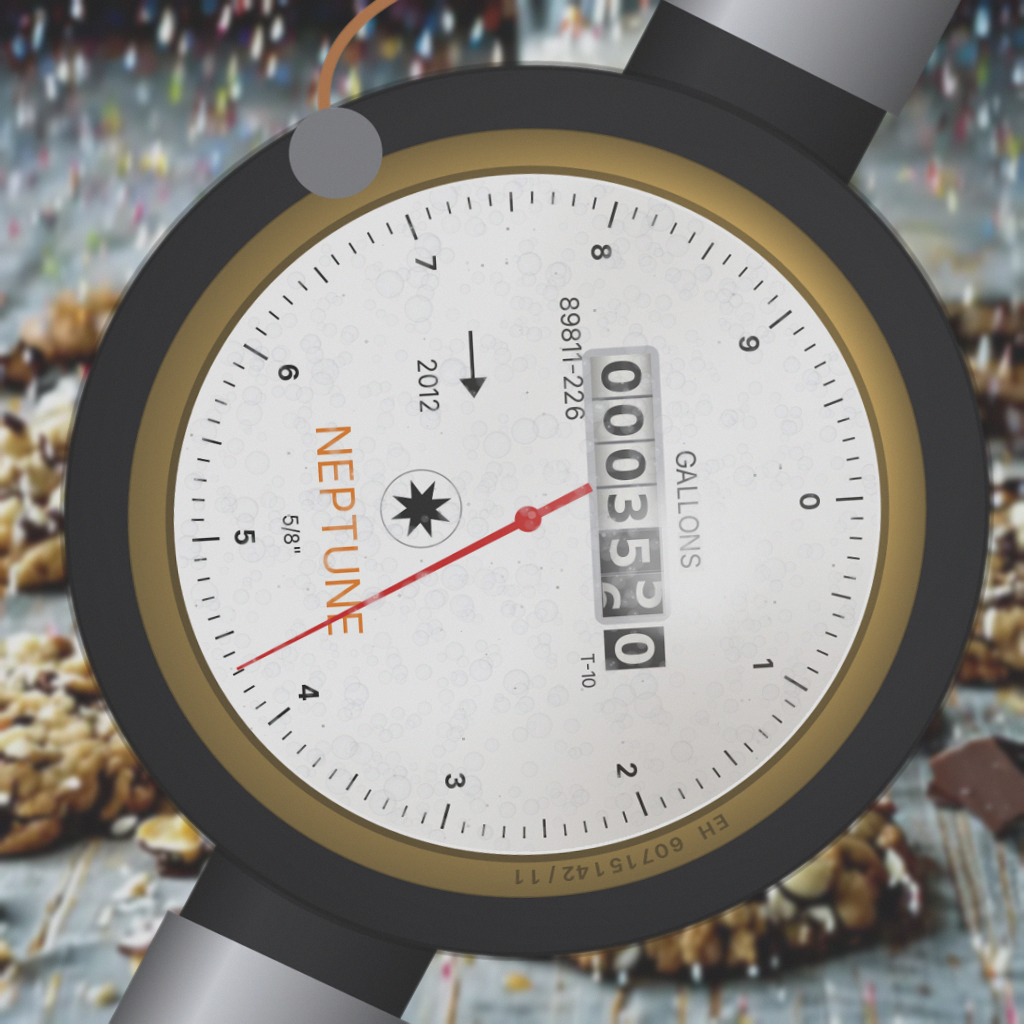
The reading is 3554.3gal
